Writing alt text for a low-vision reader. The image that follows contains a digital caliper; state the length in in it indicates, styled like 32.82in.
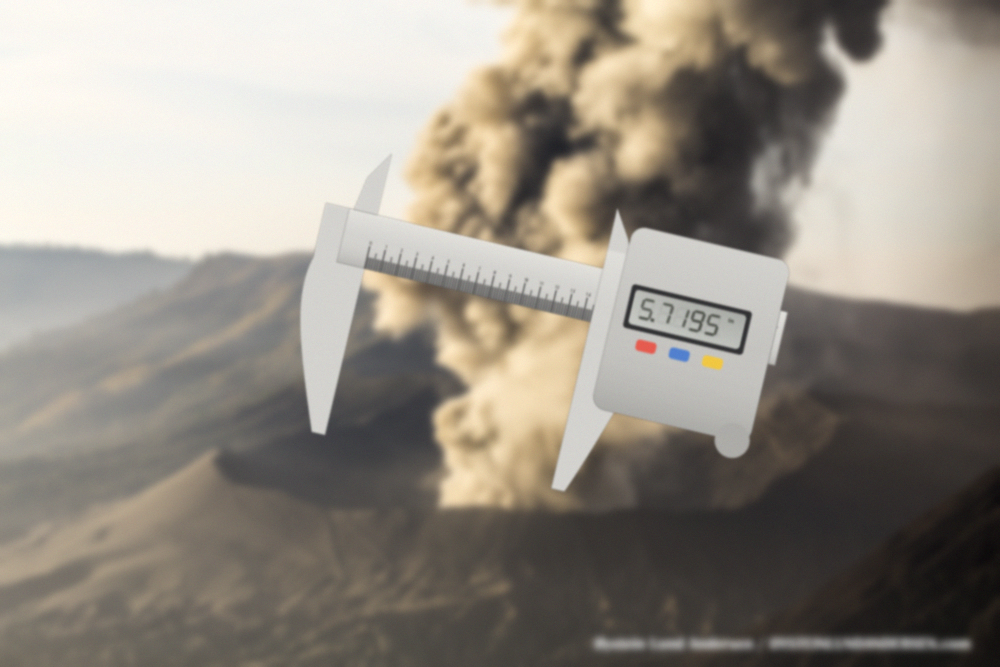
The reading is 5.7195in
